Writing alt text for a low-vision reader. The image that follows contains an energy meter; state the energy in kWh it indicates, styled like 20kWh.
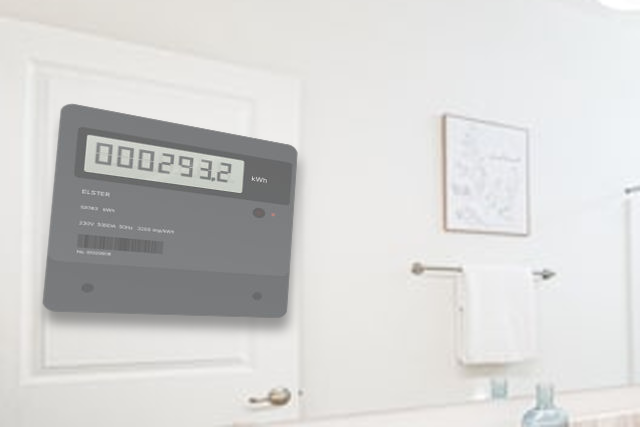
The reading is 293.2kWh
